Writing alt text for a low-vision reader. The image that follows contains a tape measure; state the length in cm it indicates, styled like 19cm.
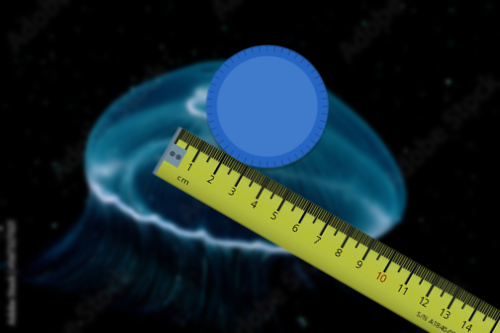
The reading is 5cm
